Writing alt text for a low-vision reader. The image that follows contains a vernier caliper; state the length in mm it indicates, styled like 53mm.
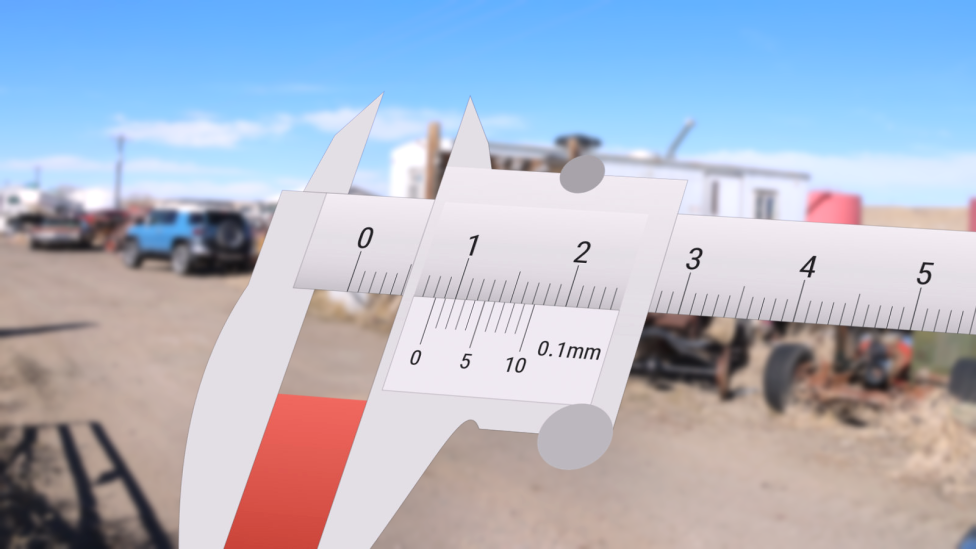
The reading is 8.2mm
